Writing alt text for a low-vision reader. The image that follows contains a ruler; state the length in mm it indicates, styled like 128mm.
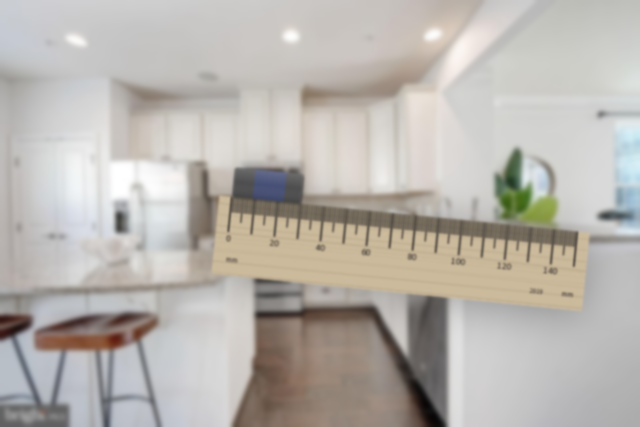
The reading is 30mm
